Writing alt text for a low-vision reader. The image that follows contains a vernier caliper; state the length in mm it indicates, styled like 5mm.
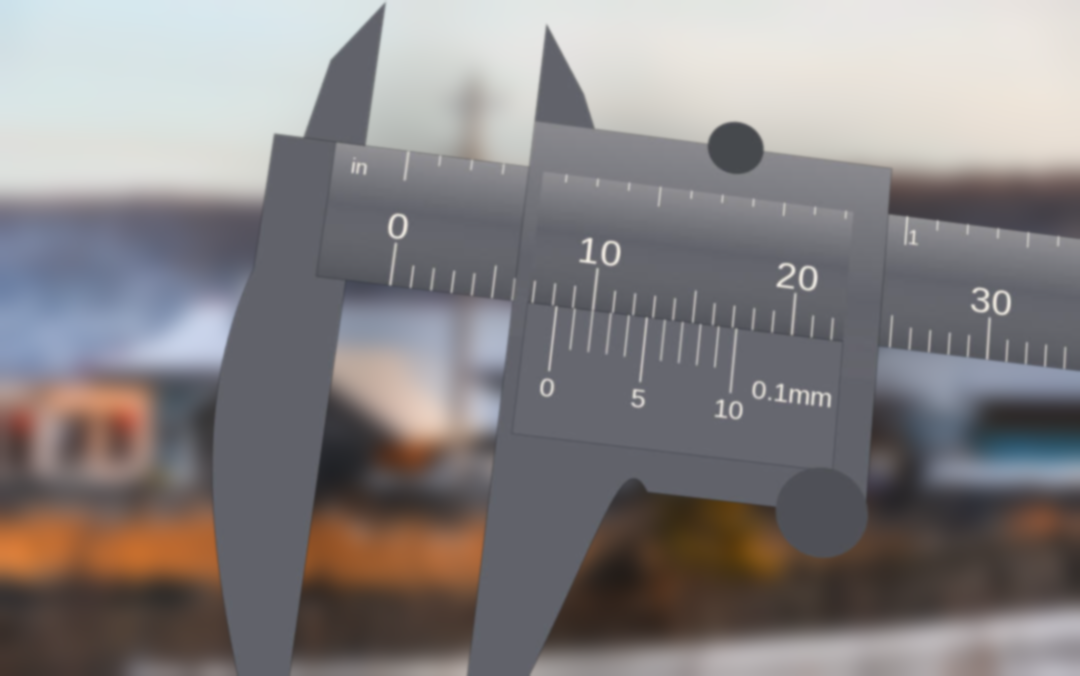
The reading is 8.2mm
